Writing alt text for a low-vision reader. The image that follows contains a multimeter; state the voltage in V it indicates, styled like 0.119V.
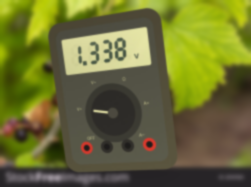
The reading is 1.338V
